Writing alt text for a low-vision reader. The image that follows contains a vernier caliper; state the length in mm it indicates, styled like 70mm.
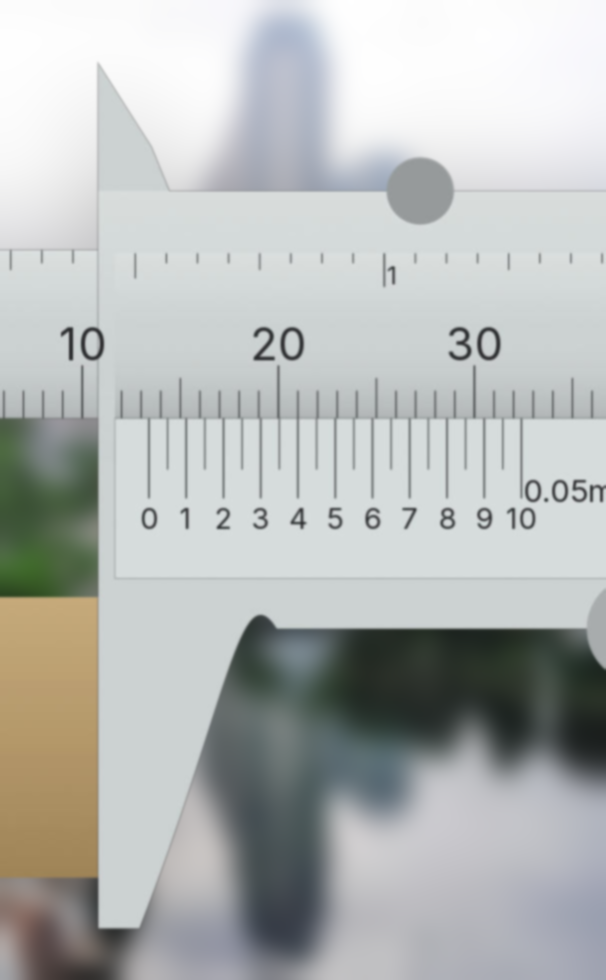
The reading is 13.4mm
